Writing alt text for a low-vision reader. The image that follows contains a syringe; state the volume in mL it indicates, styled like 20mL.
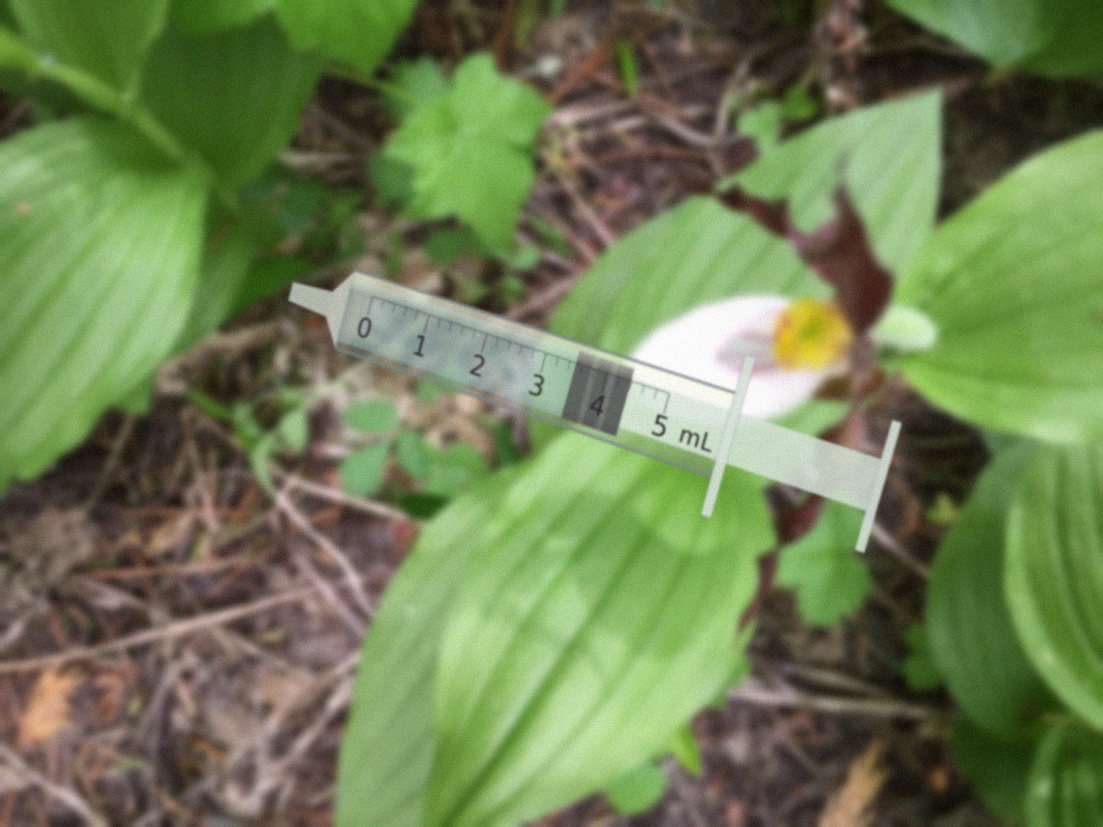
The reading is 3.5mL
